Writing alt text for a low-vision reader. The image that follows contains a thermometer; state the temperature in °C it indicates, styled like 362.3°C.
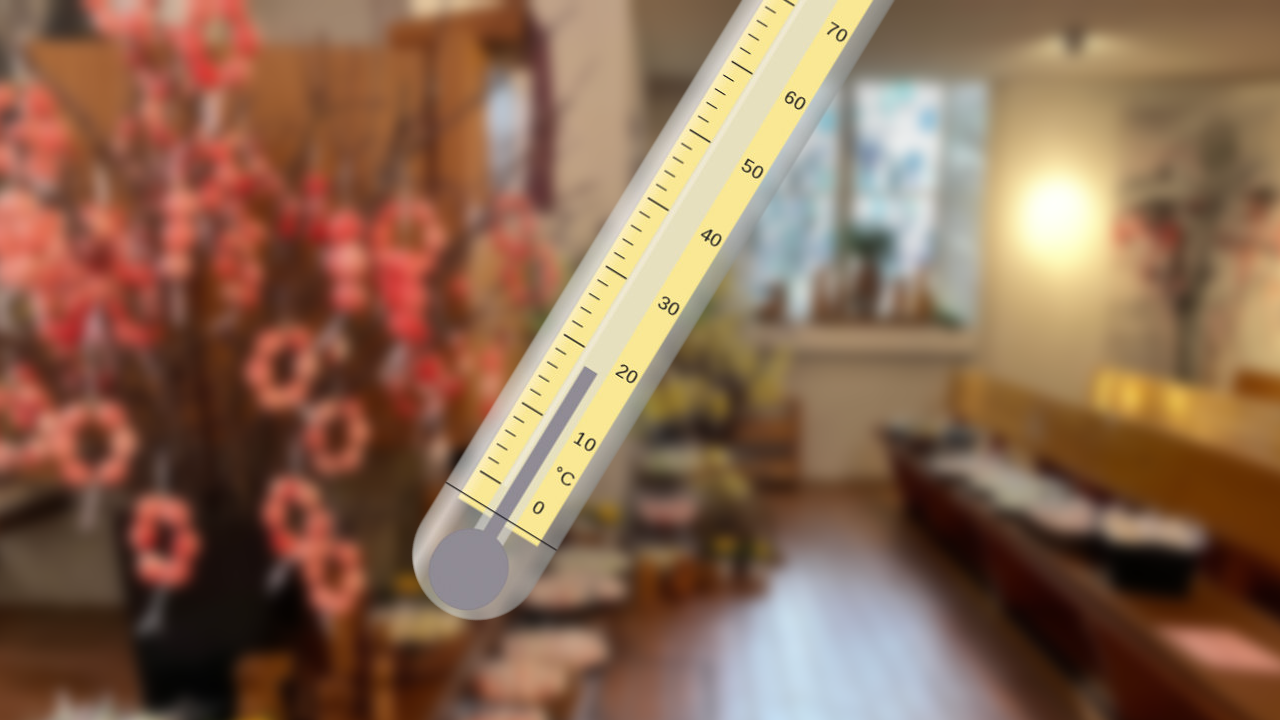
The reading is 18°C
